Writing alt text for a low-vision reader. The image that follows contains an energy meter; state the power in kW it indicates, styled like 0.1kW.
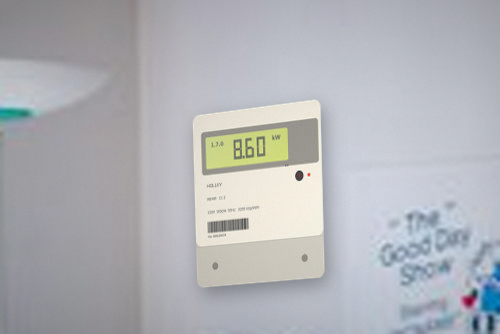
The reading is 8.60kW
